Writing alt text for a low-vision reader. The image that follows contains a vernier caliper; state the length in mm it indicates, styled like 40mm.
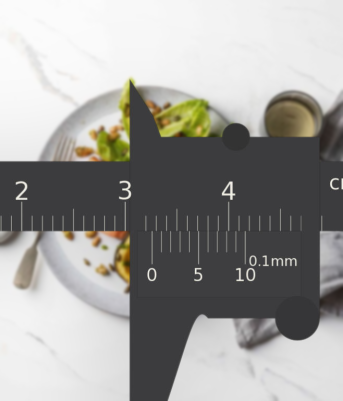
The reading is 32.6mm
